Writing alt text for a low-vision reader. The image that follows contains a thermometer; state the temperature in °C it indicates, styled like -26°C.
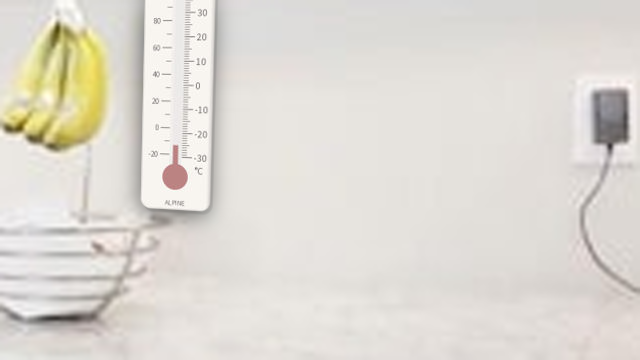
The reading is -25°C
